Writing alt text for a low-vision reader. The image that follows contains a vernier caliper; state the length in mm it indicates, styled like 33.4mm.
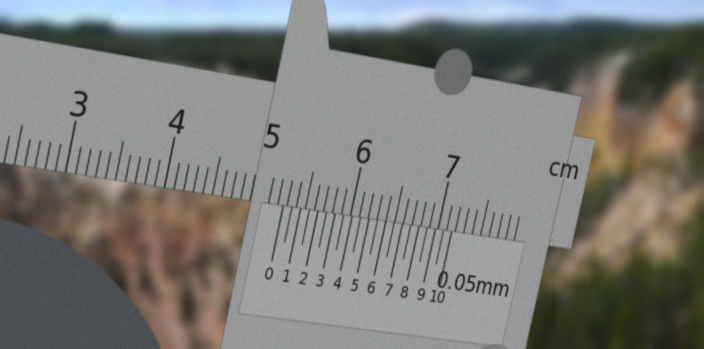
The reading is 52.6mm
